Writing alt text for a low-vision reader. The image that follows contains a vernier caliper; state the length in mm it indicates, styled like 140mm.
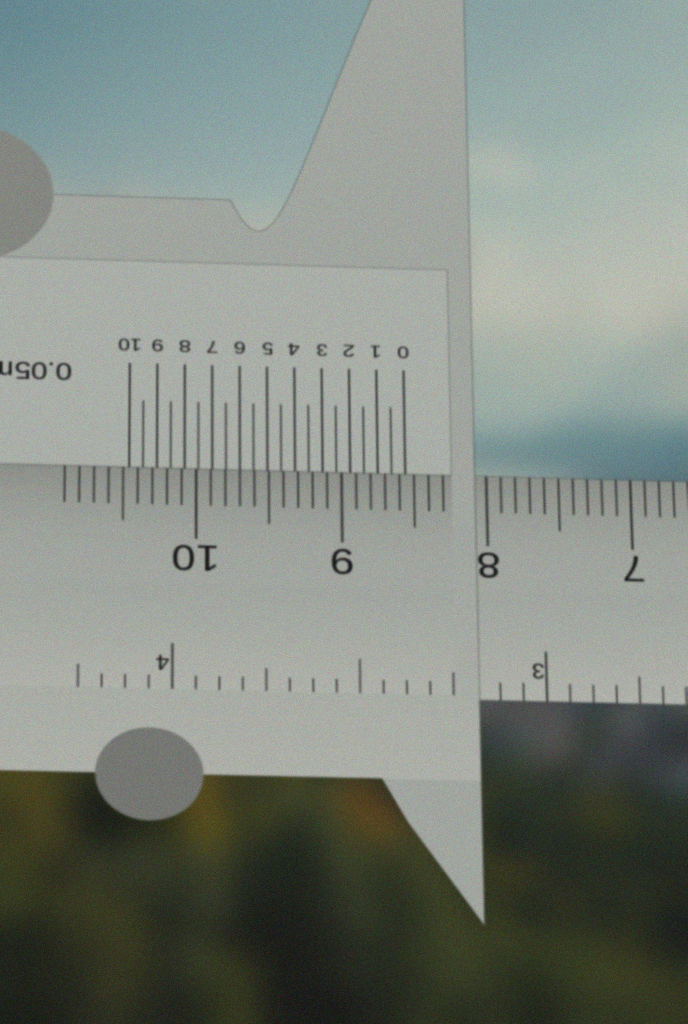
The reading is 85.6mm
